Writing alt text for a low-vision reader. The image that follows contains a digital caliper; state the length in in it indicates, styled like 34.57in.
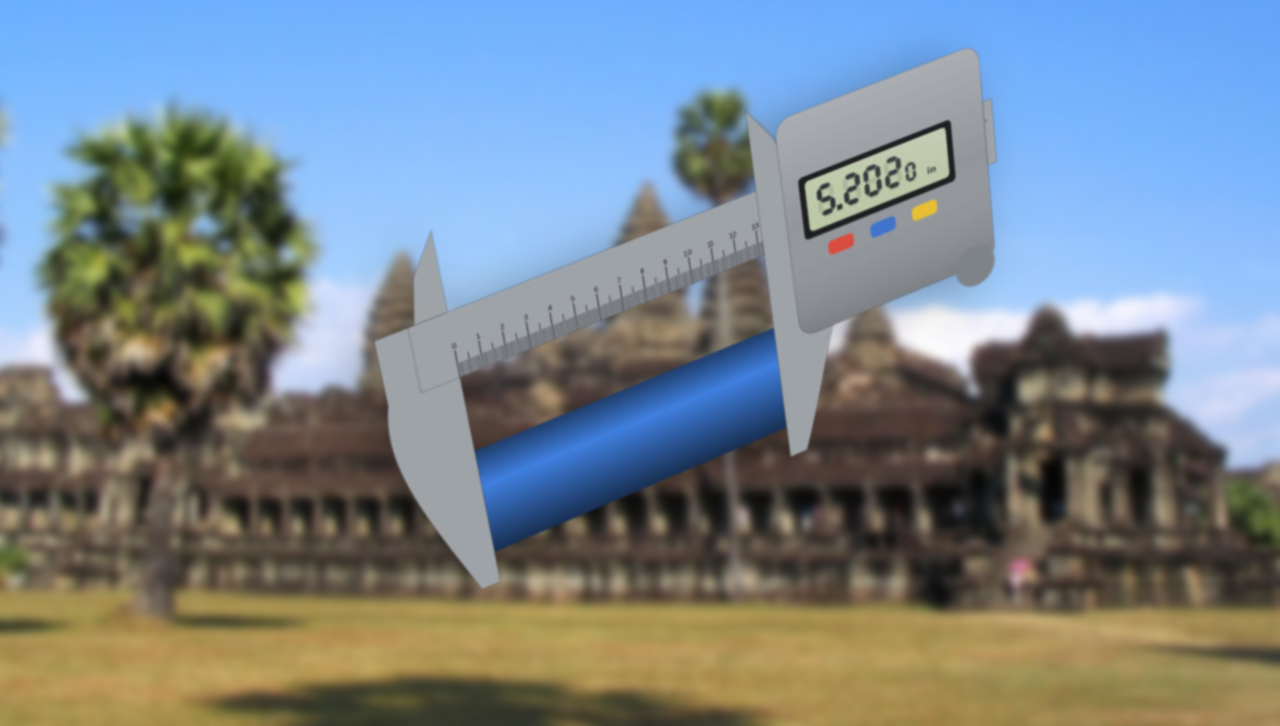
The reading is 5.2020in
